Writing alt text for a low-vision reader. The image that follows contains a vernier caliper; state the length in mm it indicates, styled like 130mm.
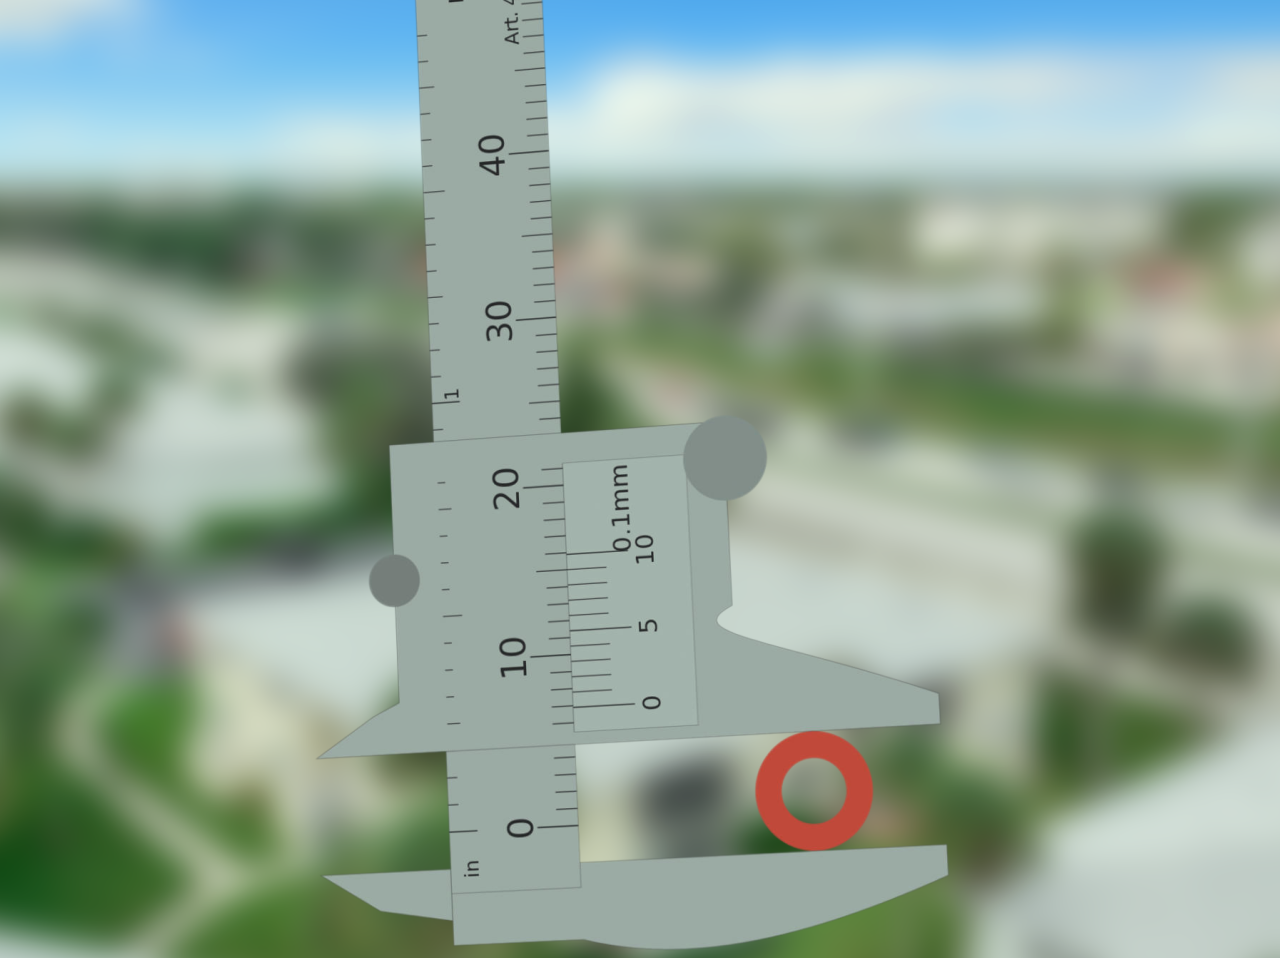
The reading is 6.9mm
